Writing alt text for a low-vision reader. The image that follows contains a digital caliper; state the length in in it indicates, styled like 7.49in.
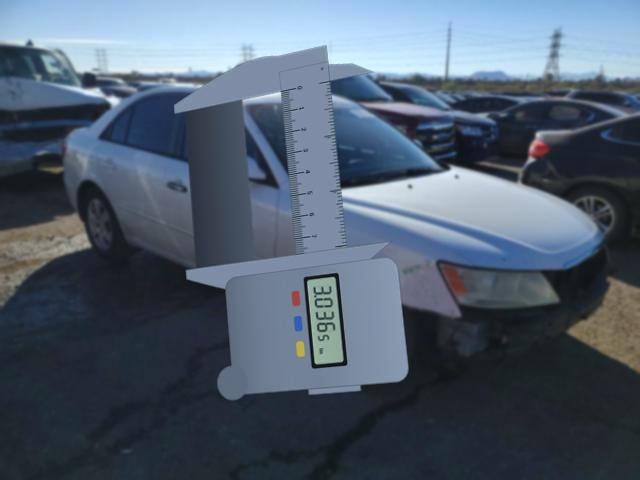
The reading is 3.0365in
